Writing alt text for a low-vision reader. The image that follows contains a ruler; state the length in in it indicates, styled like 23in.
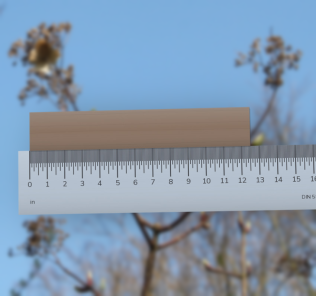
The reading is 12.5in
